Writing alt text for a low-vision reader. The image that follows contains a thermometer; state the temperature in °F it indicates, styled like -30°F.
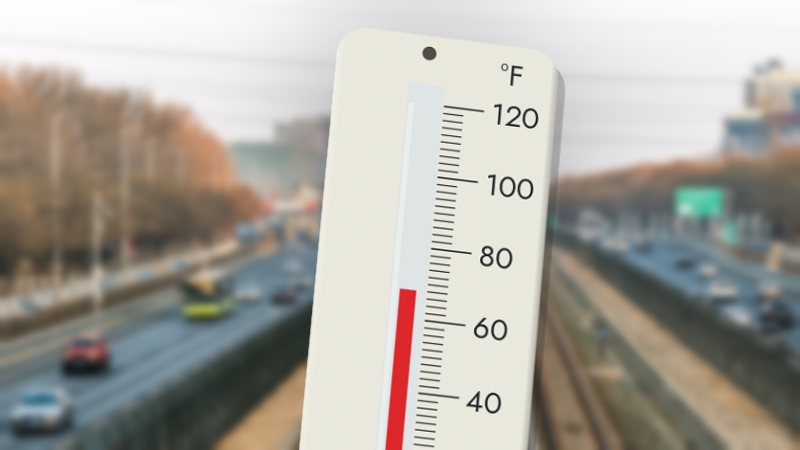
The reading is 68°F
